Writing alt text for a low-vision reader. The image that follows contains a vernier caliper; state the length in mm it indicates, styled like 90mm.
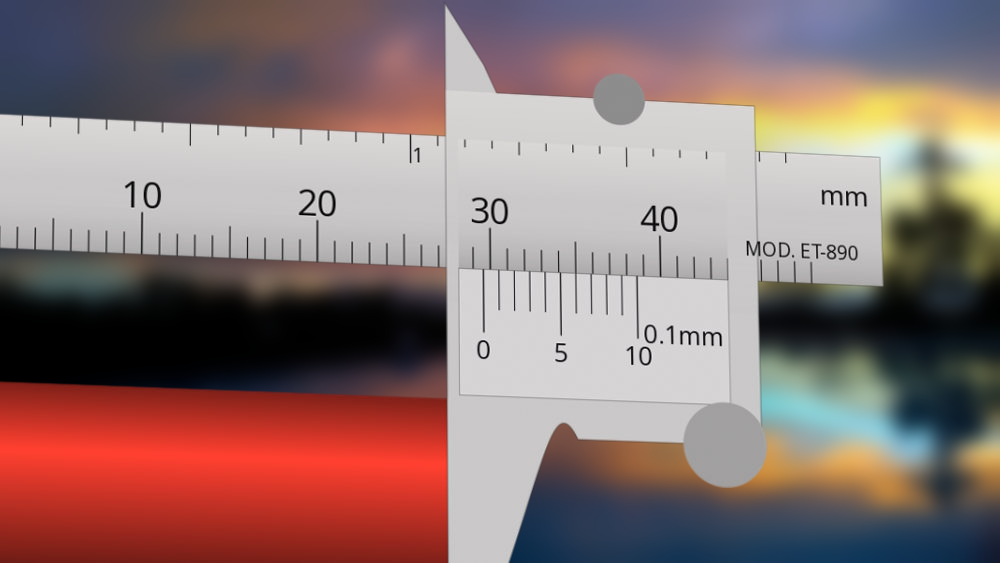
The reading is 29.6mm
